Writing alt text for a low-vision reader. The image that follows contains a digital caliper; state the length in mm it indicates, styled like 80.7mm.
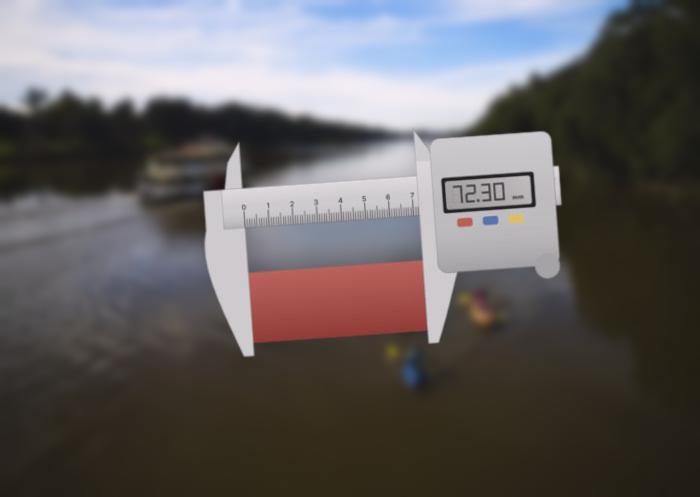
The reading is 72.30mm
